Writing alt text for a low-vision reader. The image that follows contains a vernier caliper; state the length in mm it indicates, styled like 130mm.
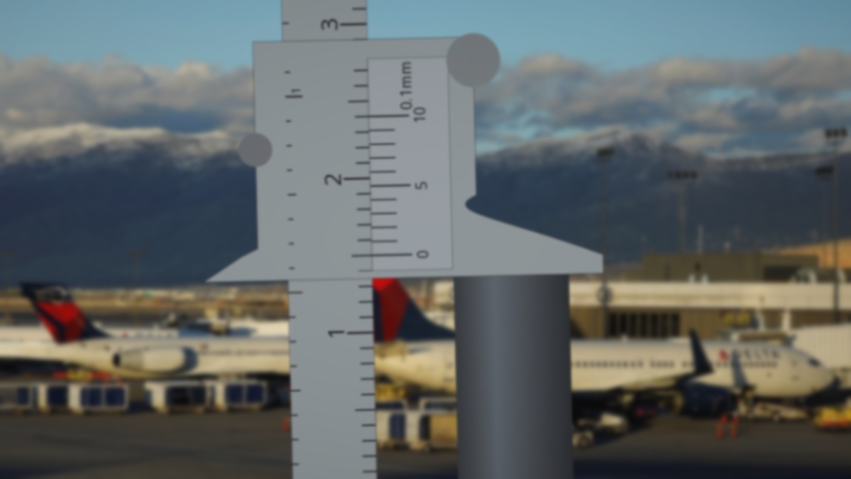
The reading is 15.0mm
